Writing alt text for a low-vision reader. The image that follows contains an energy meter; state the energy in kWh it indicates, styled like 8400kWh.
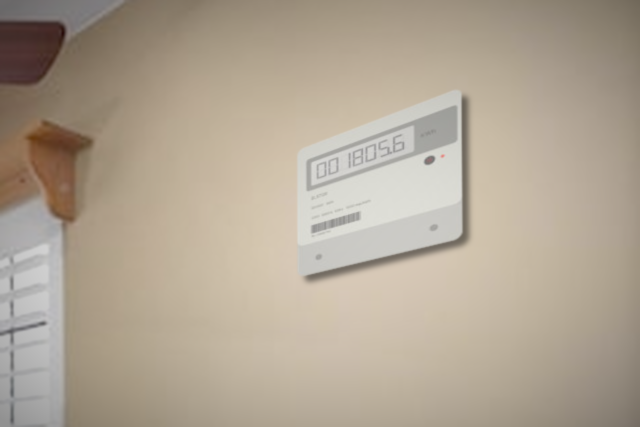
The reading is 1805.6kWh
